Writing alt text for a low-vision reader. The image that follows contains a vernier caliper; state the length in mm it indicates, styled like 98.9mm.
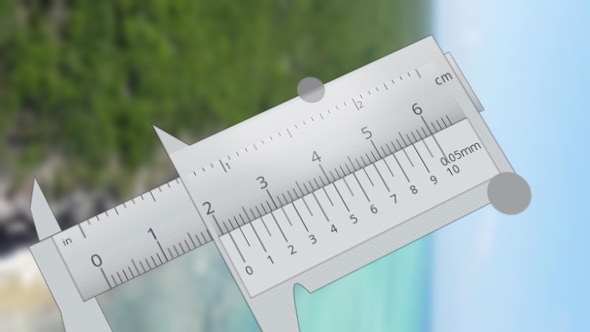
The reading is 21.0mm
